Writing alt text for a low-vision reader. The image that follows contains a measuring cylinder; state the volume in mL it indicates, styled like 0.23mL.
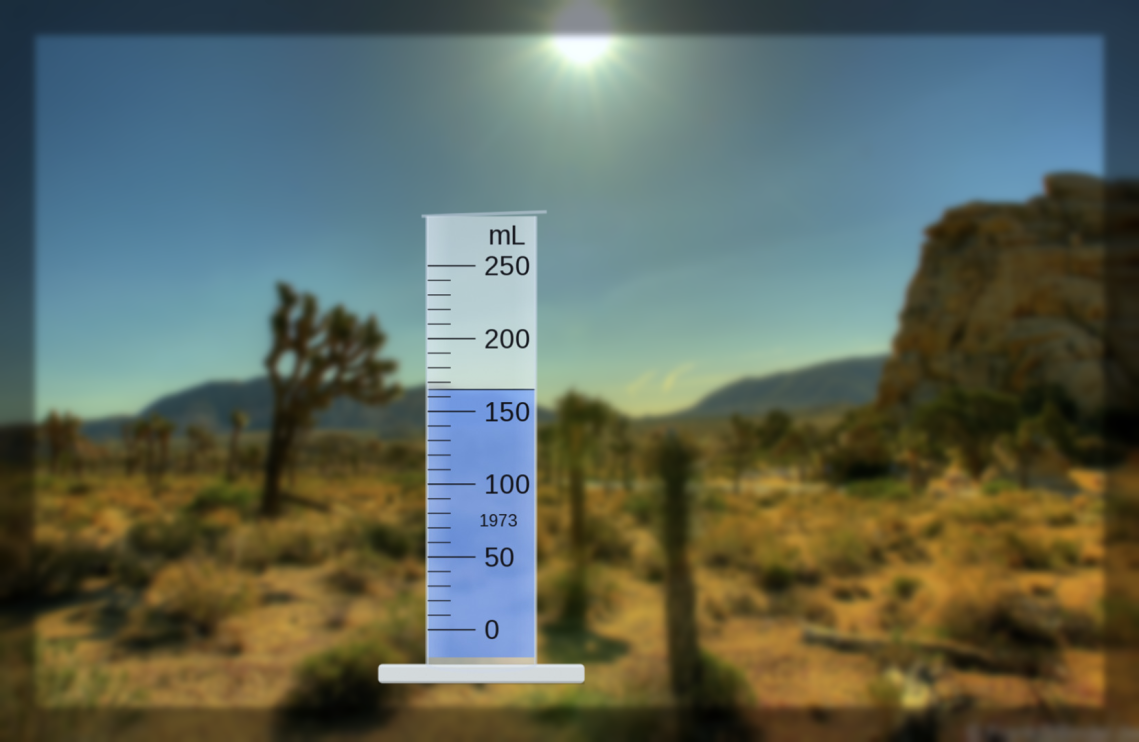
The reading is 165mL
